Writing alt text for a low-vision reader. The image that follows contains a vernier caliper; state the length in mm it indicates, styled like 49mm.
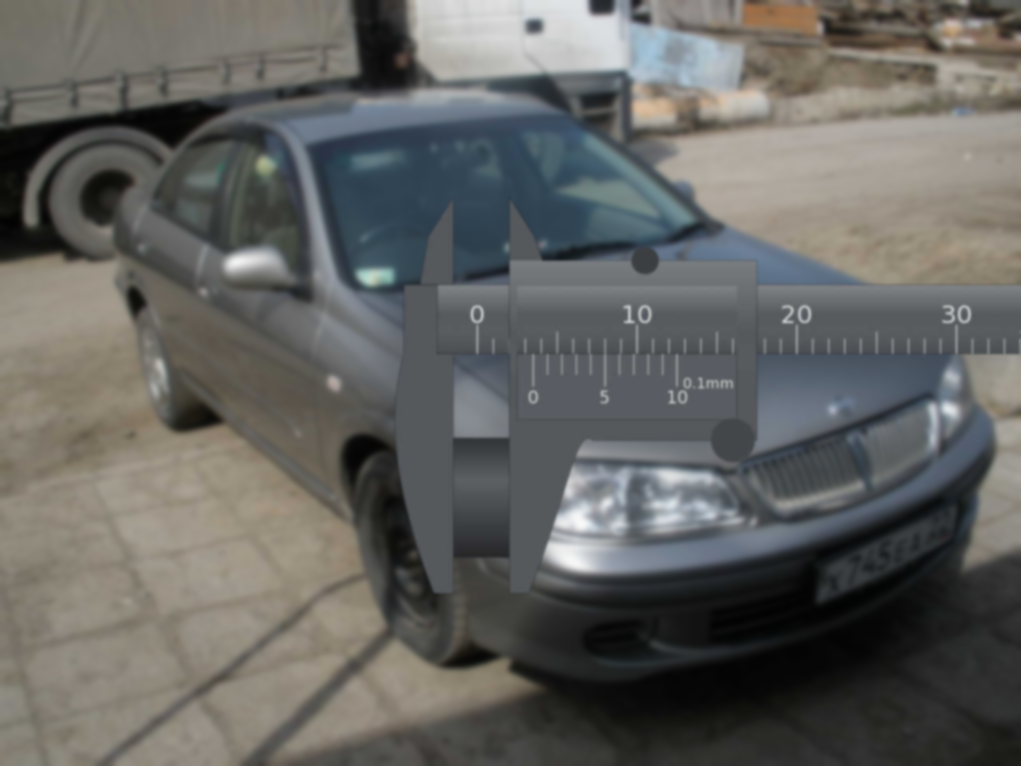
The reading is 3.5mm
